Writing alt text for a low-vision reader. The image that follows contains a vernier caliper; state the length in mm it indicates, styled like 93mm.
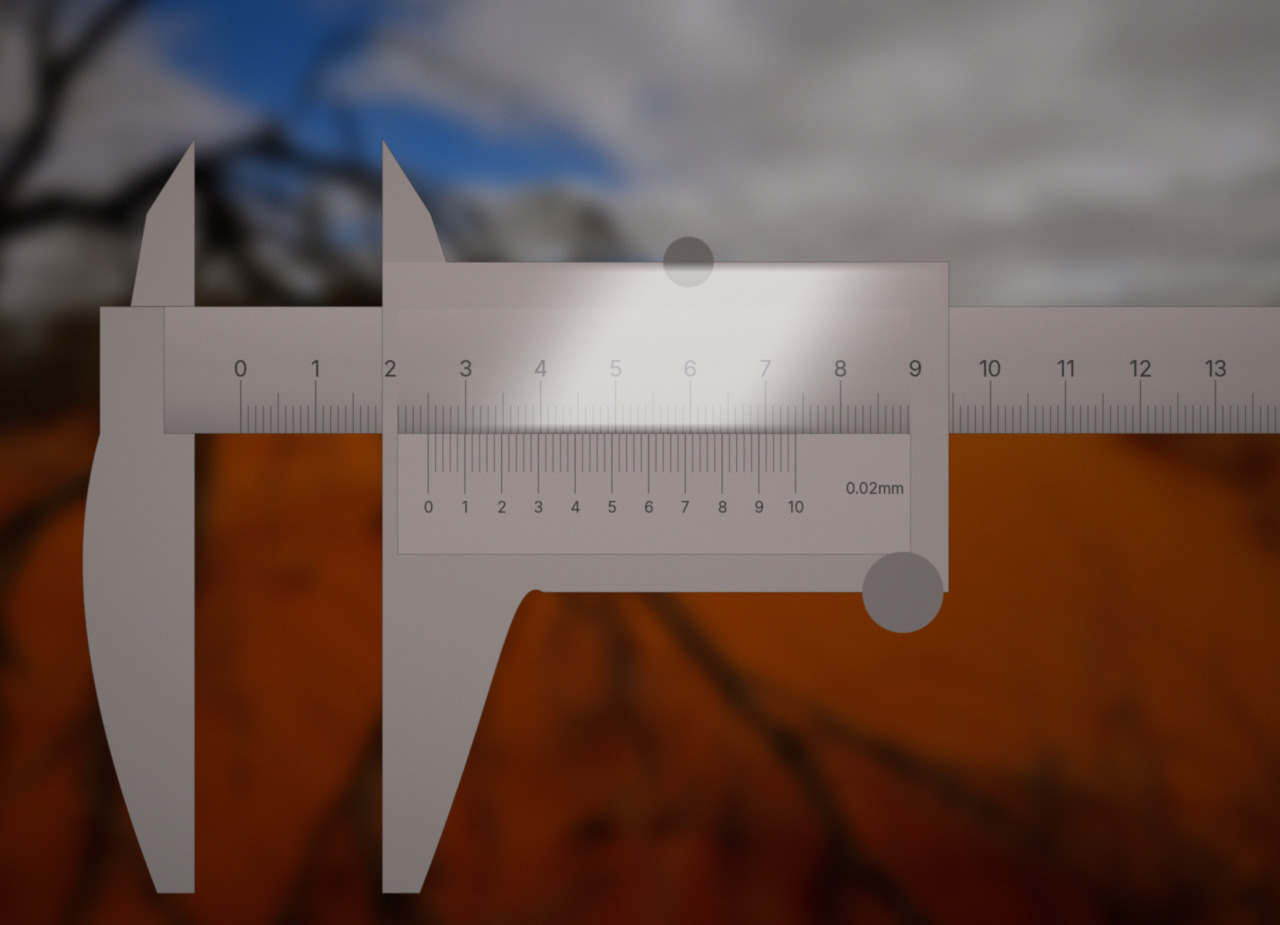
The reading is 25.0mm
